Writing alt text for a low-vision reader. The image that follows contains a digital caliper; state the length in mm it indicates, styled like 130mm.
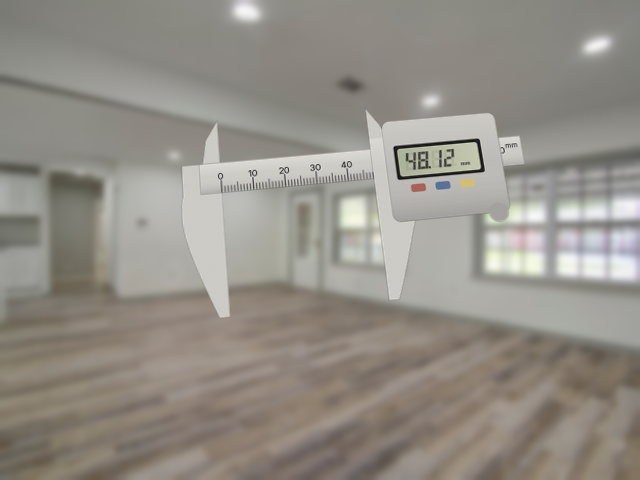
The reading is 48.12mm
